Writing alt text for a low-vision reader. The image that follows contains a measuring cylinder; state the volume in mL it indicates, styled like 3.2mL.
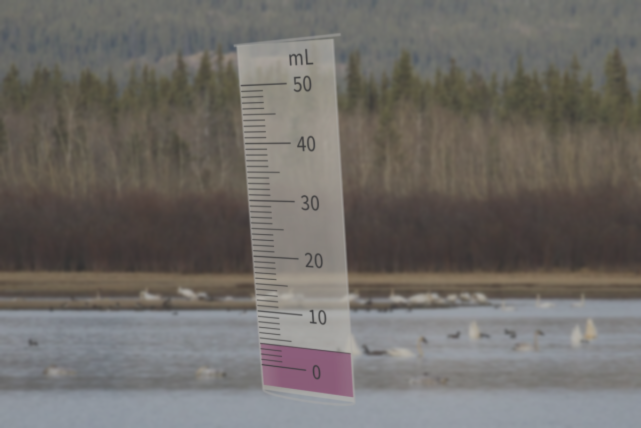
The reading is 4mL
